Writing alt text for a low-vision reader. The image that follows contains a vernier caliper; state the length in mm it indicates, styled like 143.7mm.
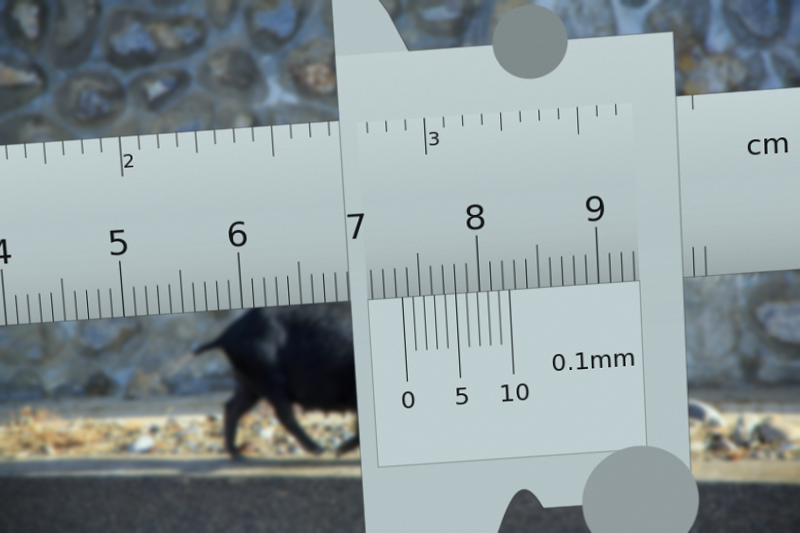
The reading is 73.5mm
